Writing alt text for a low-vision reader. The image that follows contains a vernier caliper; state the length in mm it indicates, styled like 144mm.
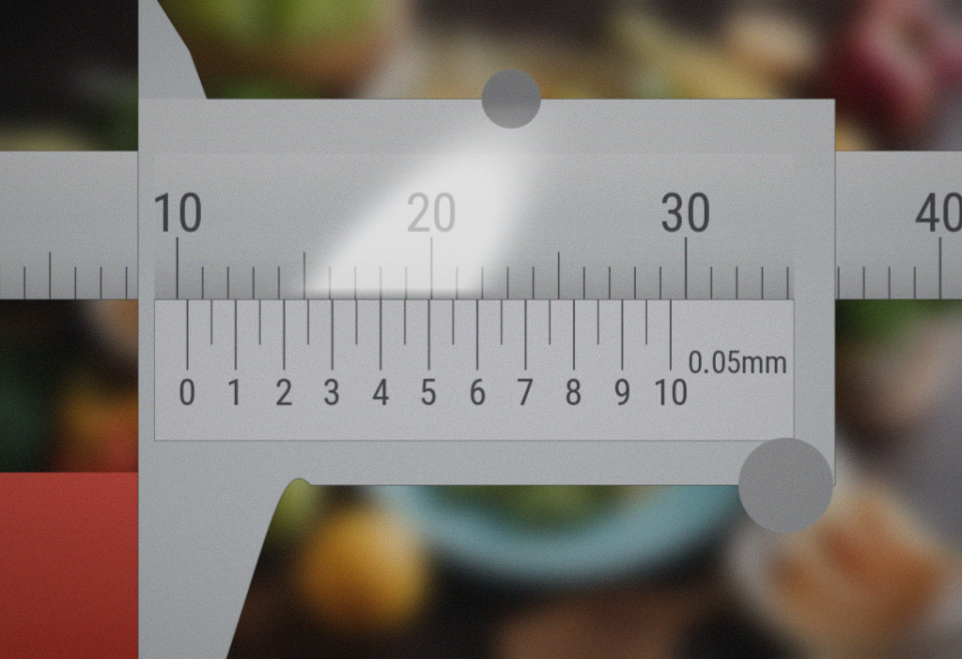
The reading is 10.40mm
